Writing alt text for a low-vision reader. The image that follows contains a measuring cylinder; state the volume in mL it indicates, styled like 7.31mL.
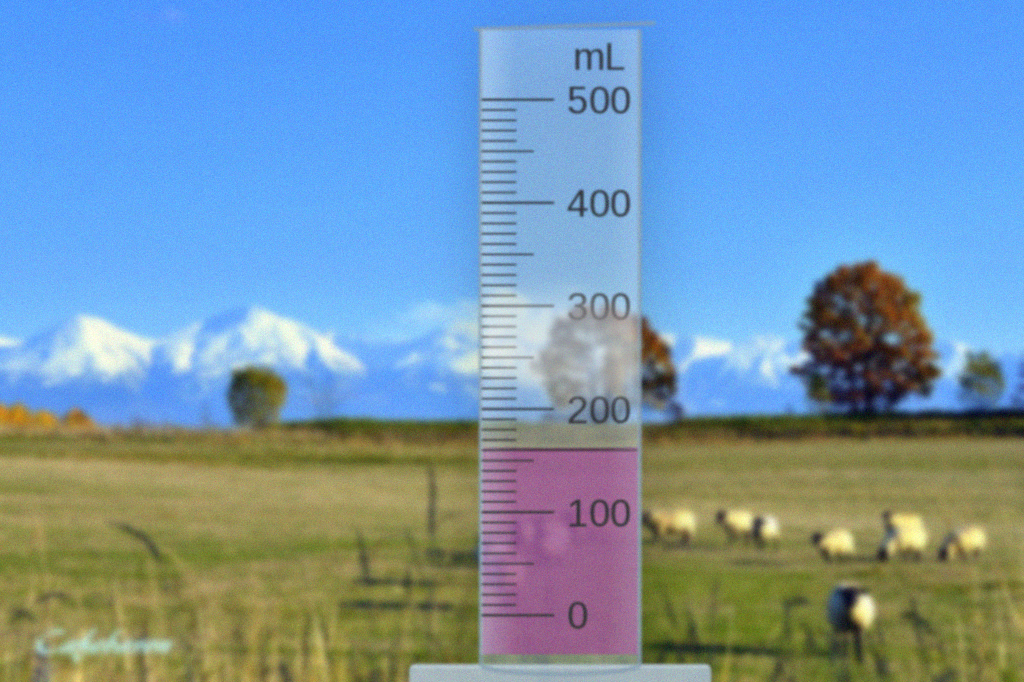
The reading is 160mL
